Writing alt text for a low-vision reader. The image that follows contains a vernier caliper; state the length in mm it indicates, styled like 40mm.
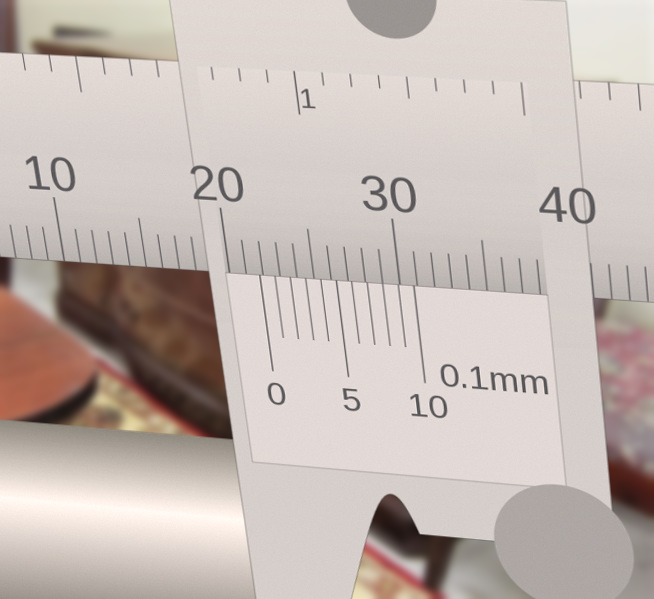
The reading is 21.8mm
